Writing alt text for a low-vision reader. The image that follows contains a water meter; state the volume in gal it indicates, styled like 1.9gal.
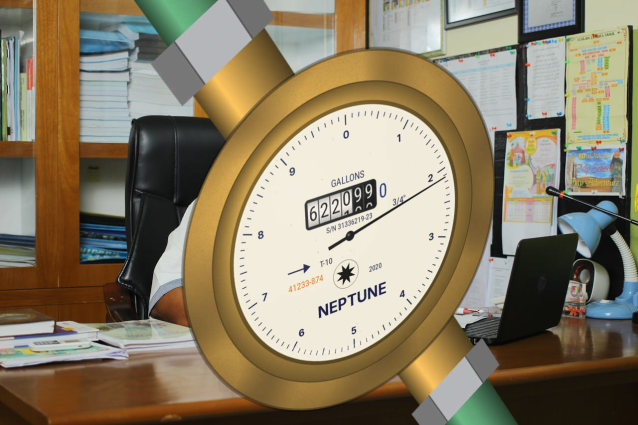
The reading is 6220992.1gal
